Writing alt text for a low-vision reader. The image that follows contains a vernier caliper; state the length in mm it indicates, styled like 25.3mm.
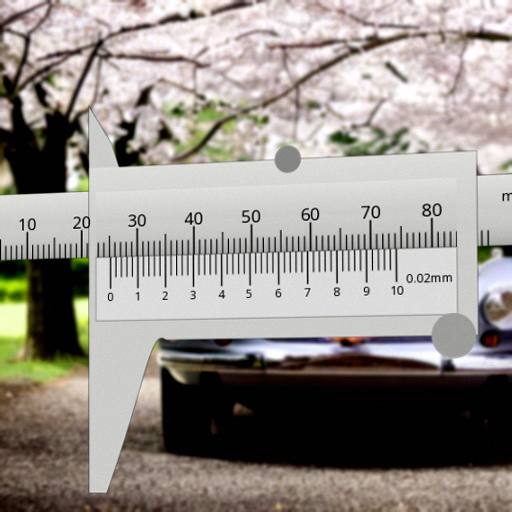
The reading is 25.2mm
